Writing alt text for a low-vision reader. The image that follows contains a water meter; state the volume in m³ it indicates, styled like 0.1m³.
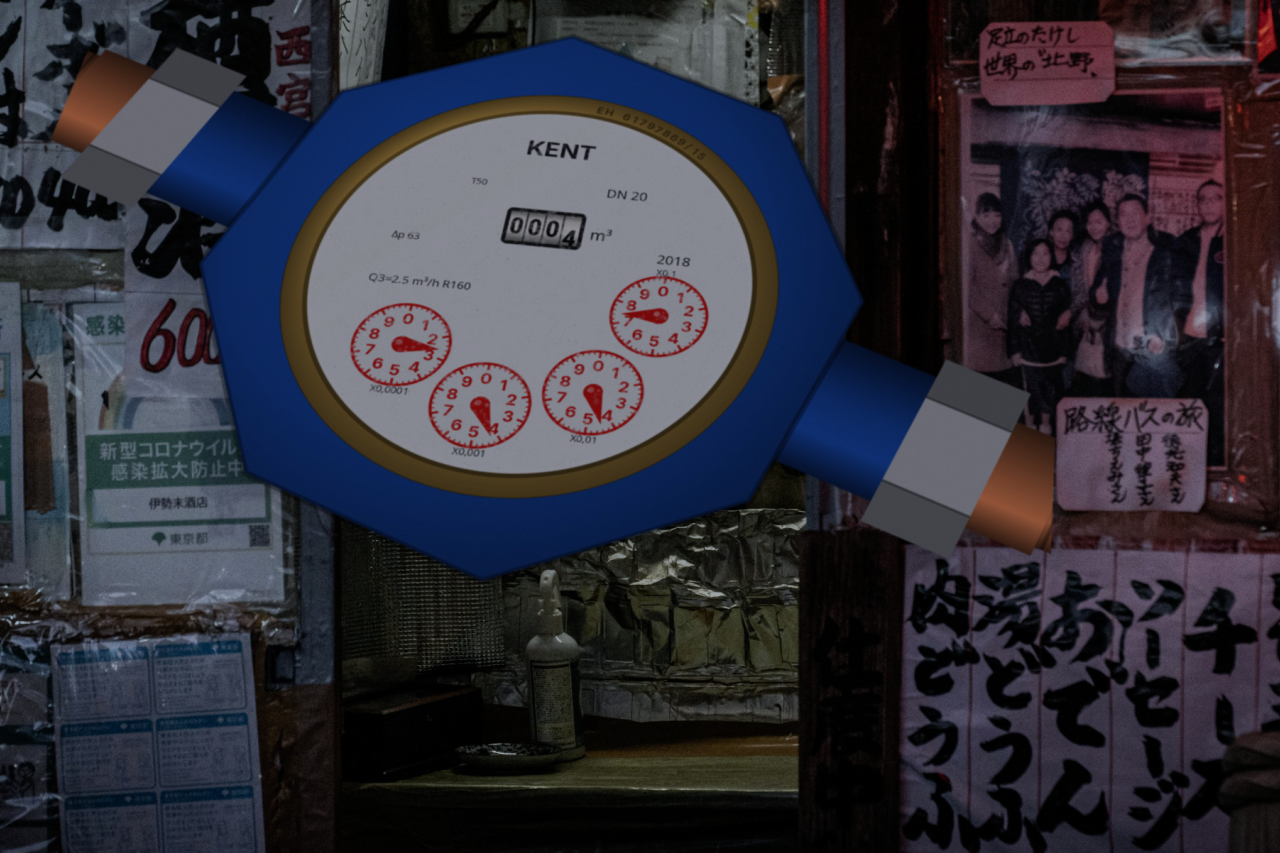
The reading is 3.7442m³
